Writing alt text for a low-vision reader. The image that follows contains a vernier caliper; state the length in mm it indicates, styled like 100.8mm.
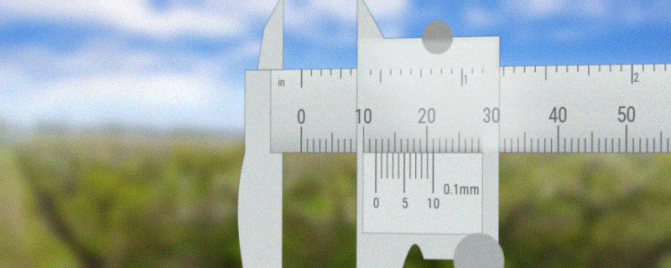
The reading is 12.0mm
